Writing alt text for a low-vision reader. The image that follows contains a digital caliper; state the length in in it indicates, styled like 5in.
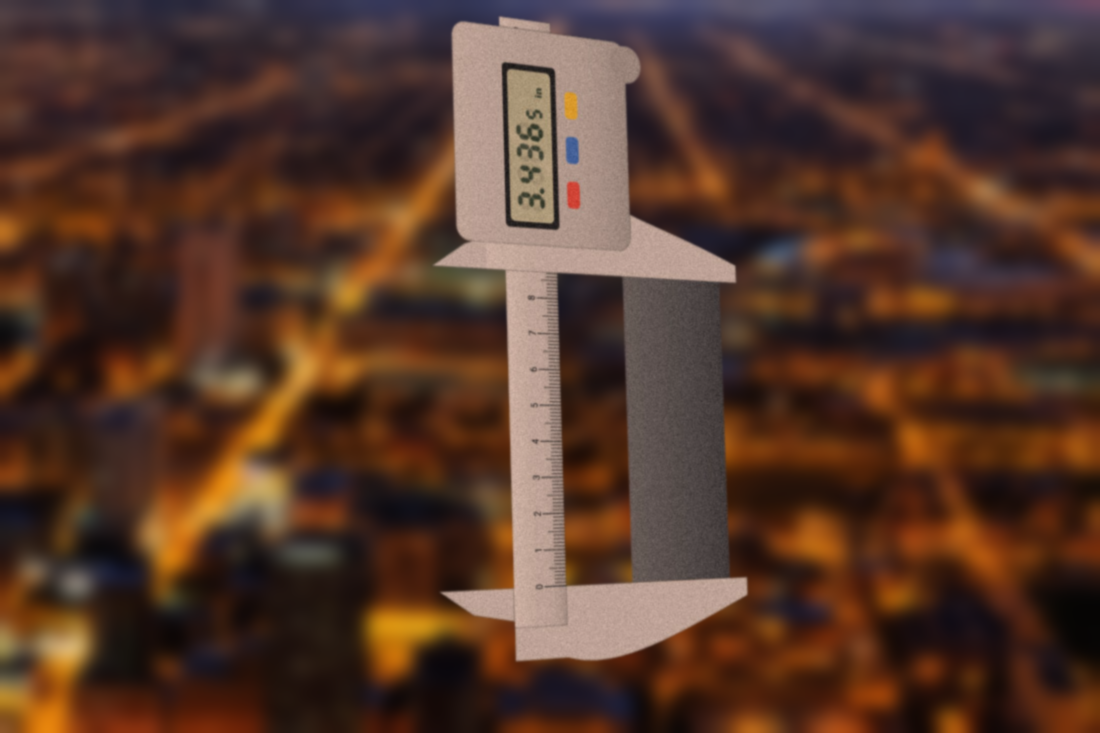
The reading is 3.4365in
